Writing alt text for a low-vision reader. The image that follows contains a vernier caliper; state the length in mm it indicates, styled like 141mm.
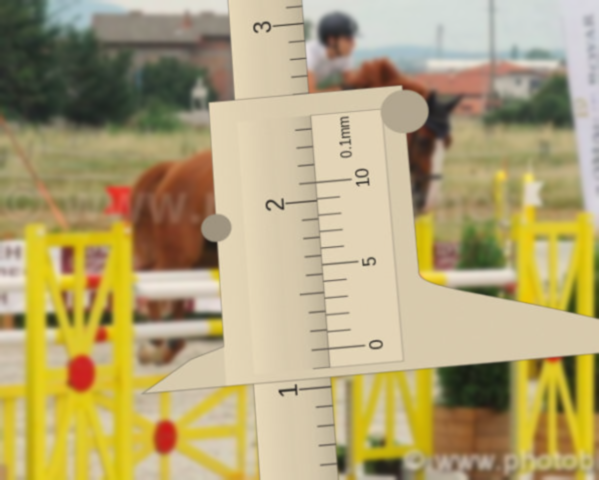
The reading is 12.0mm
